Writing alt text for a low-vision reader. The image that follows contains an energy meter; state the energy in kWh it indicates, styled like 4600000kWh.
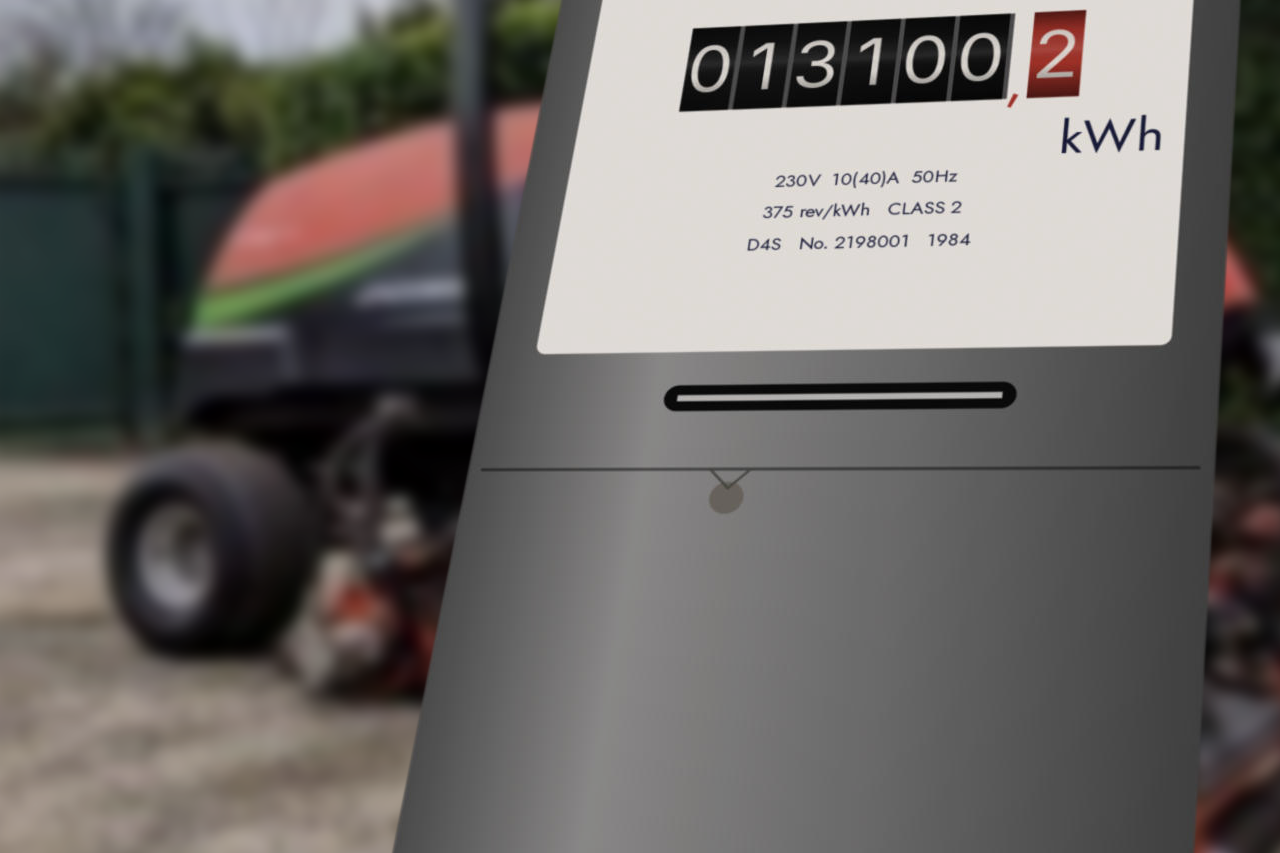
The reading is 13100.2kWh
